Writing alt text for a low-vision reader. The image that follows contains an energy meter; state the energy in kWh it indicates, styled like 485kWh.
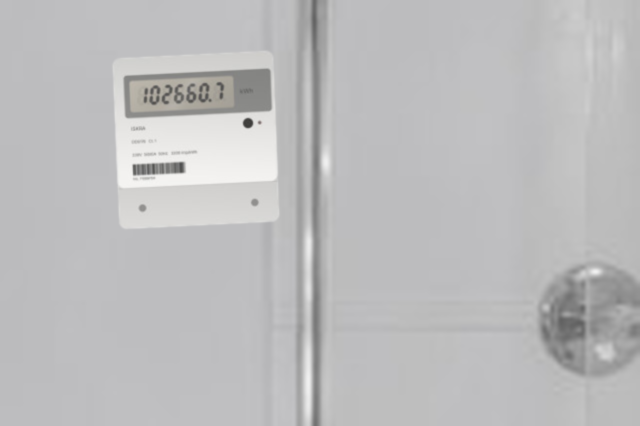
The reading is 102660.7kWh
